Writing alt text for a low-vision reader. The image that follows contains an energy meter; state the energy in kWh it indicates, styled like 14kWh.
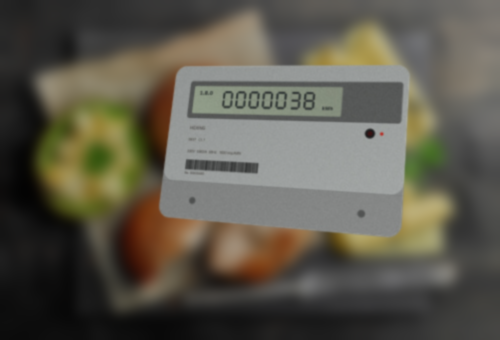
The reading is 38kWh
